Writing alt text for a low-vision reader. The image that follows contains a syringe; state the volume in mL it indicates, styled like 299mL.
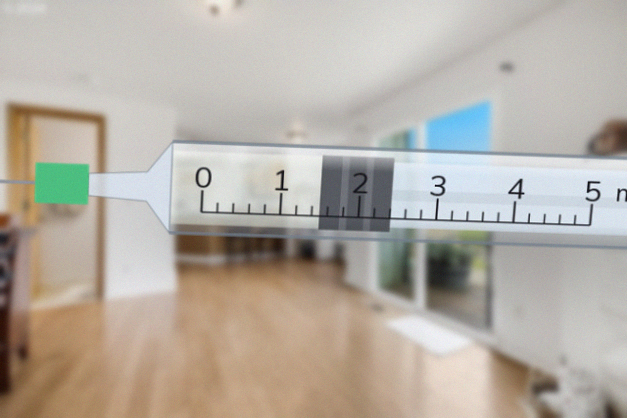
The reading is 1.5mL
